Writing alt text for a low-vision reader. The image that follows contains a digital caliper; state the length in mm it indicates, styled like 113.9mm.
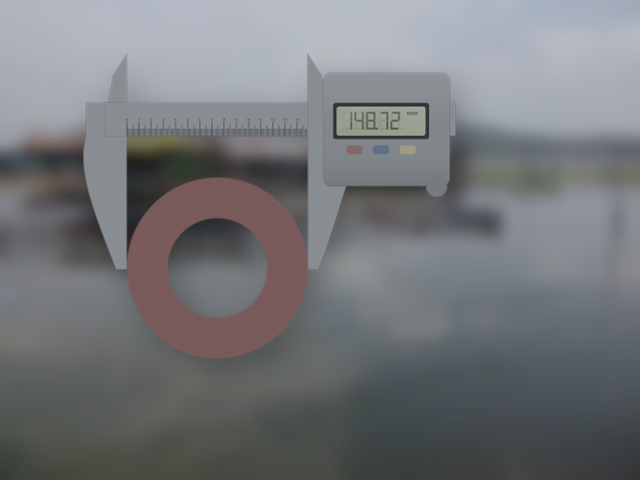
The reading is 148.72mm
